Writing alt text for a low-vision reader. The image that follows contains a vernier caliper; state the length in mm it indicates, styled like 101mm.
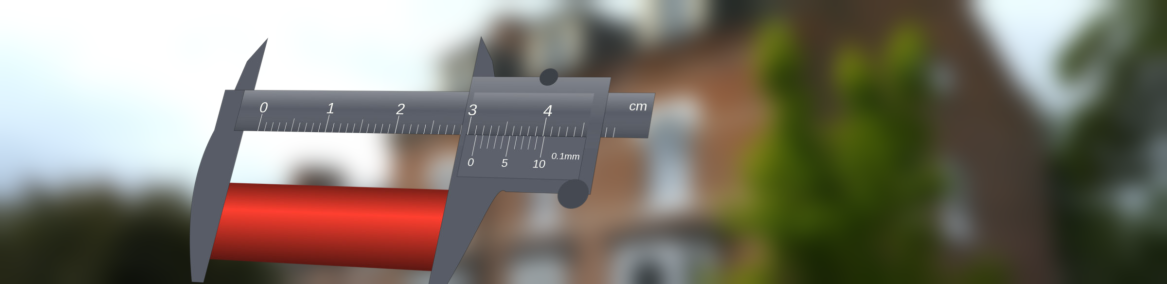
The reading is 31.2mm
